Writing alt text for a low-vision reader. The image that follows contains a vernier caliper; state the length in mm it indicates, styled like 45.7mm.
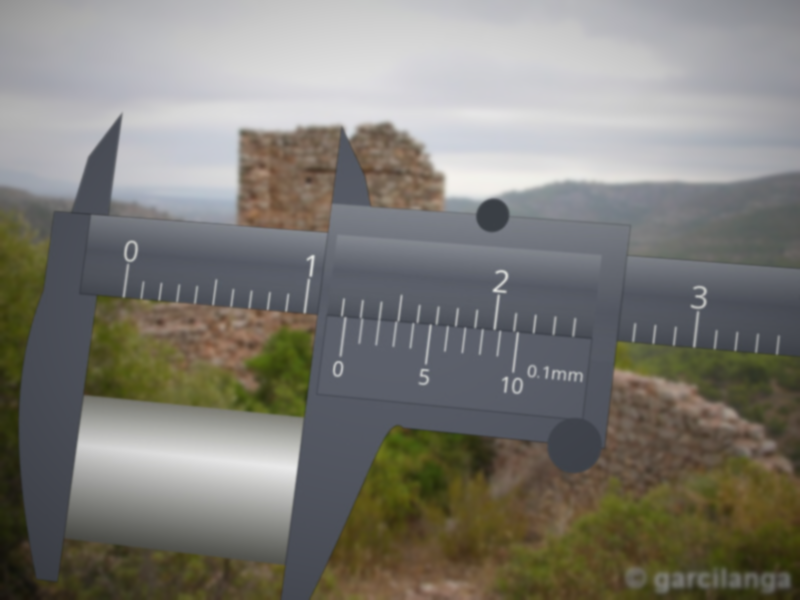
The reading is 12.2mm
